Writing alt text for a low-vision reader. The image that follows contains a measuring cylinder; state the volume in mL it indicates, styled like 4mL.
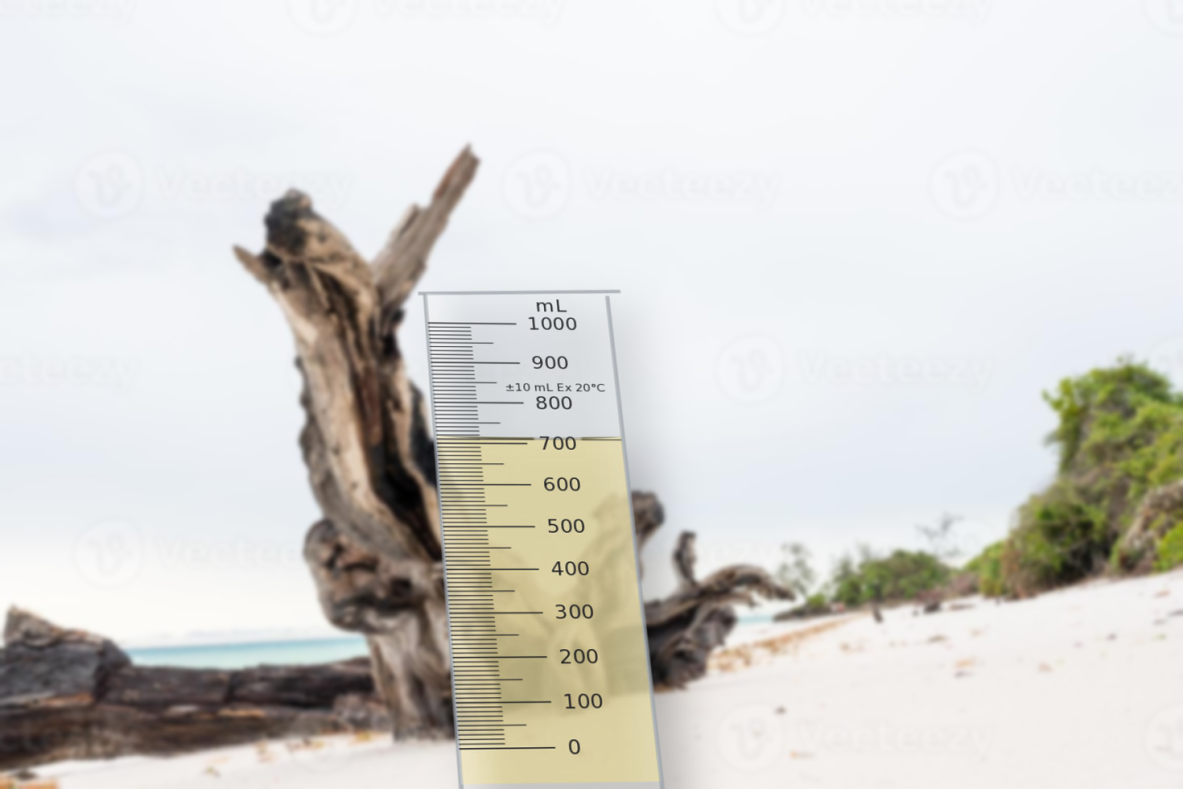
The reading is 710mL
